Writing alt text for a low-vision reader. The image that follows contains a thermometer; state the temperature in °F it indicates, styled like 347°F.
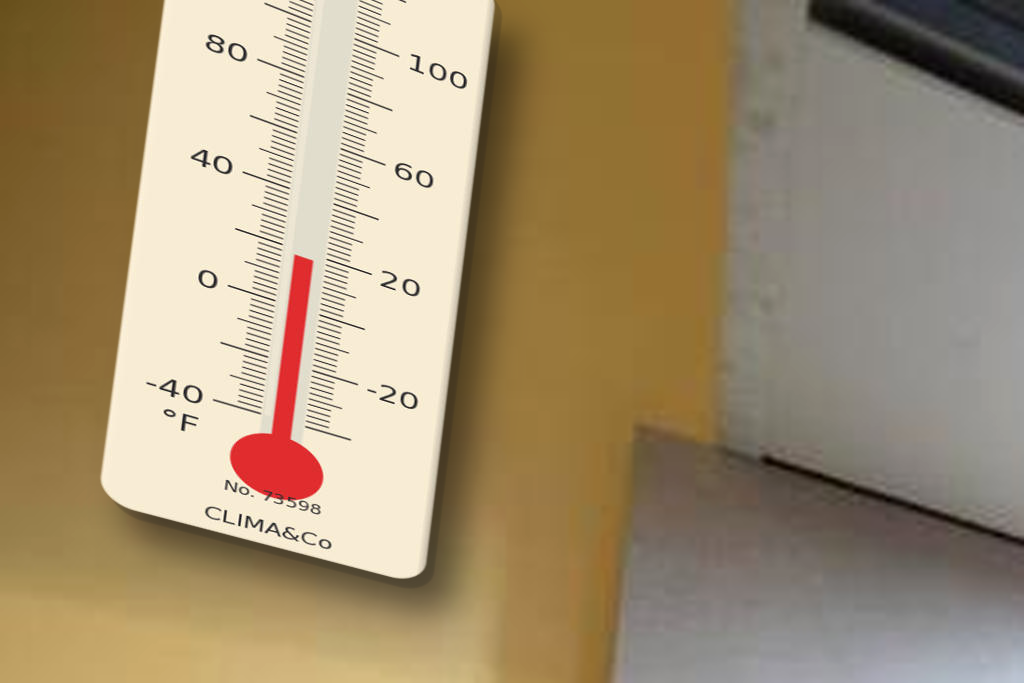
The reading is 18°F
